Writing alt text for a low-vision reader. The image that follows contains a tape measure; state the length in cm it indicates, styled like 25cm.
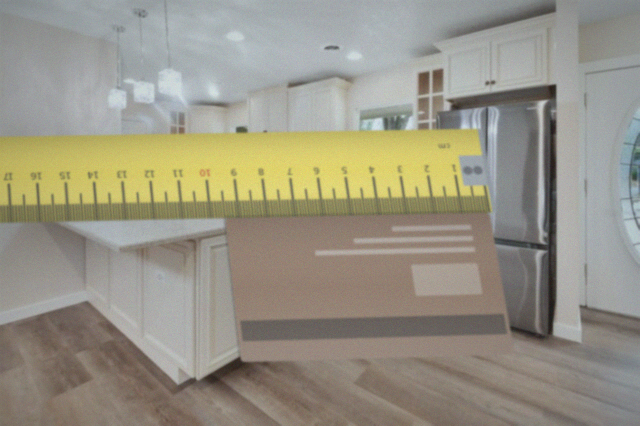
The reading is 9.5cm
